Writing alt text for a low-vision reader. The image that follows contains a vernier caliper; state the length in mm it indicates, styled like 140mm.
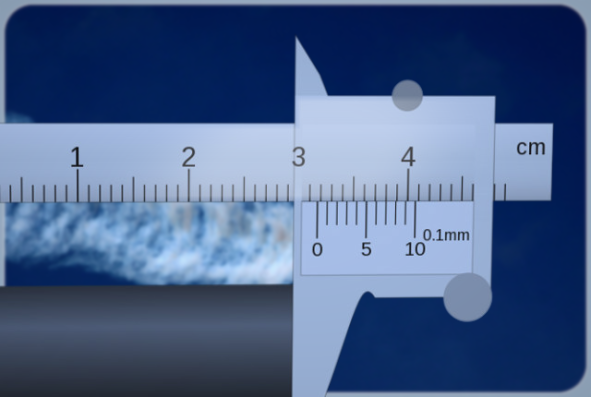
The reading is 31.7mm
